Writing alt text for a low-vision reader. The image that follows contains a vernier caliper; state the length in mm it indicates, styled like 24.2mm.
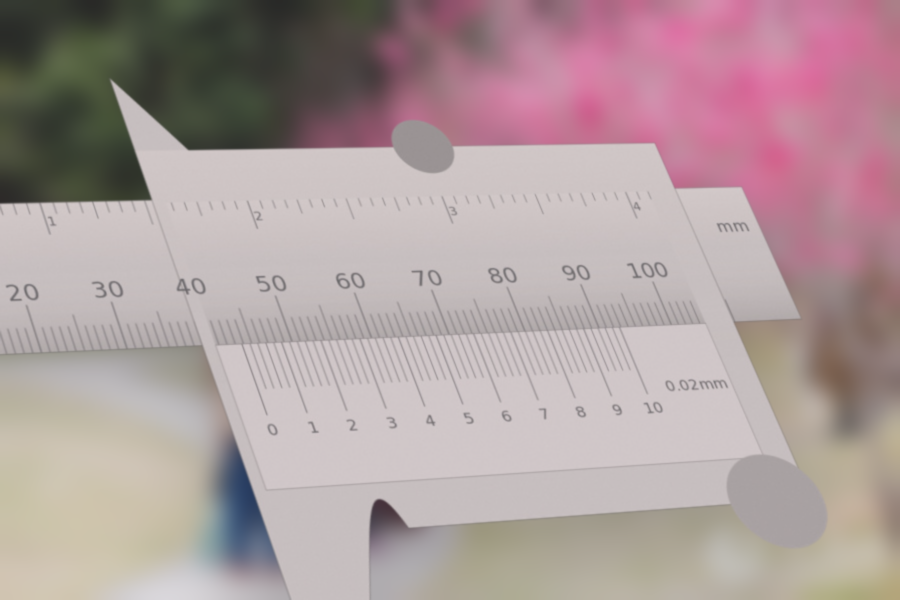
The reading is 43.8mm
